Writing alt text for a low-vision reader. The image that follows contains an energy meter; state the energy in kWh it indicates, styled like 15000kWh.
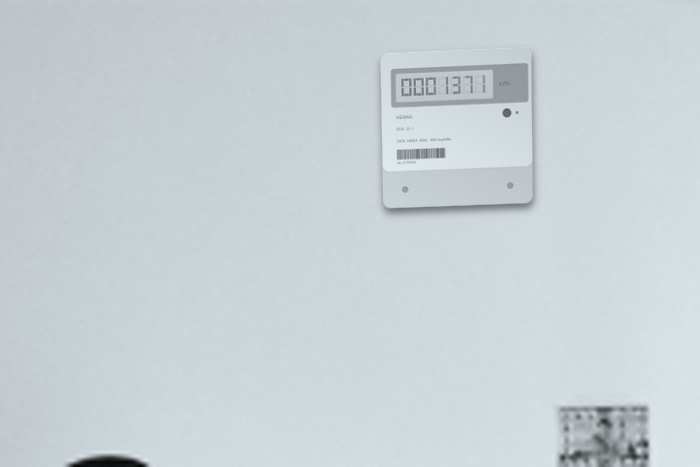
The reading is 1371kWh
